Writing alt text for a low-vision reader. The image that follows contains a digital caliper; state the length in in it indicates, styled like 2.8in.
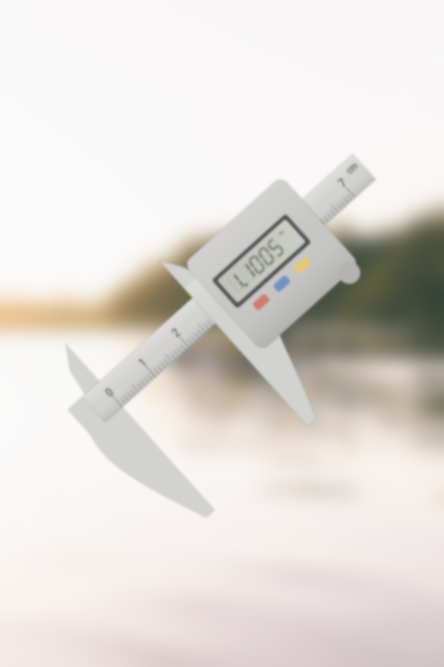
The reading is 1.1005in
